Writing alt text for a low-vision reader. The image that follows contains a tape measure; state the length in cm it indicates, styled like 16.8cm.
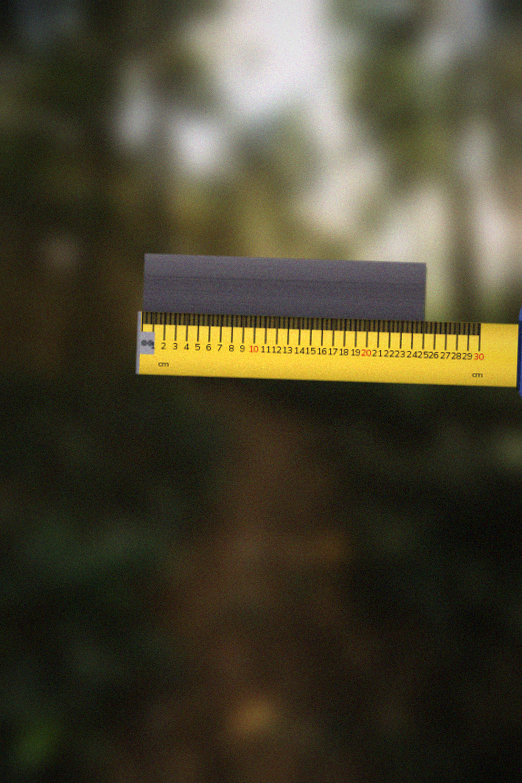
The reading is 25cm
